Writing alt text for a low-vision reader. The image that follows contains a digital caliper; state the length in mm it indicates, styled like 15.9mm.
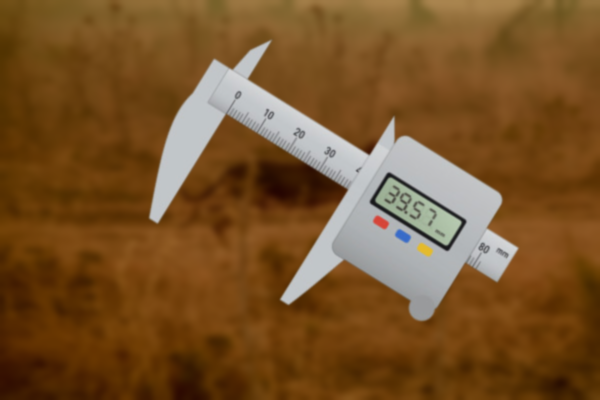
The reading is 39.57mm
